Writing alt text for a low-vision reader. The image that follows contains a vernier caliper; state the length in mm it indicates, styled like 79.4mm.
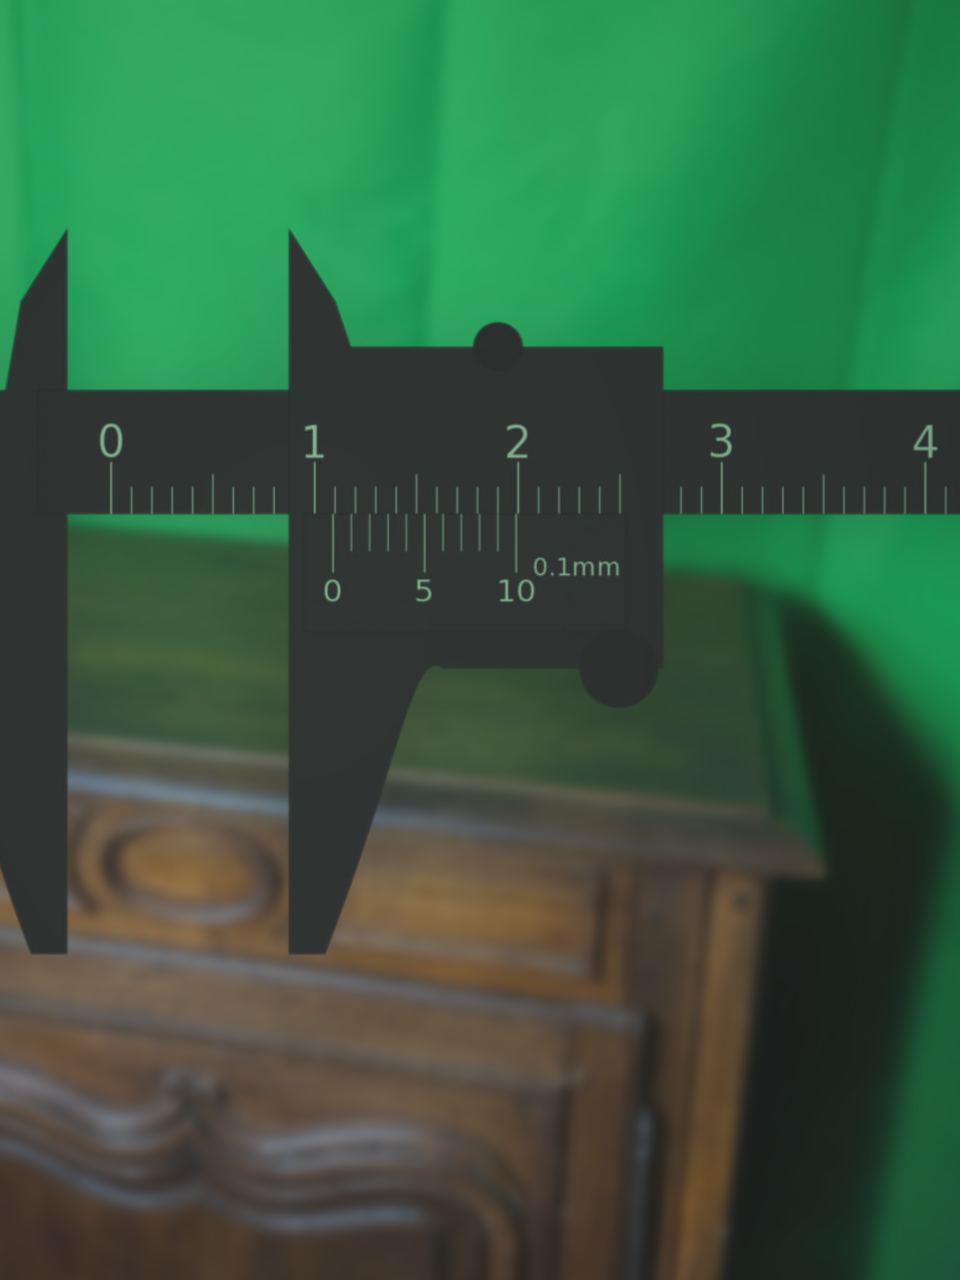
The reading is 10.9mm
